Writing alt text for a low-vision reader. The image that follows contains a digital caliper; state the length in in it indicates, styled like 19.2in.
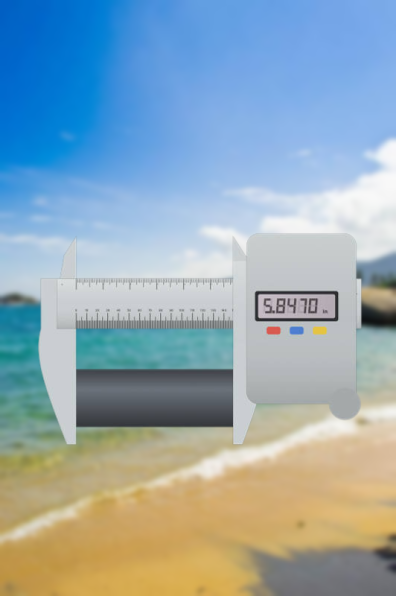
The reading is 5.8470in
